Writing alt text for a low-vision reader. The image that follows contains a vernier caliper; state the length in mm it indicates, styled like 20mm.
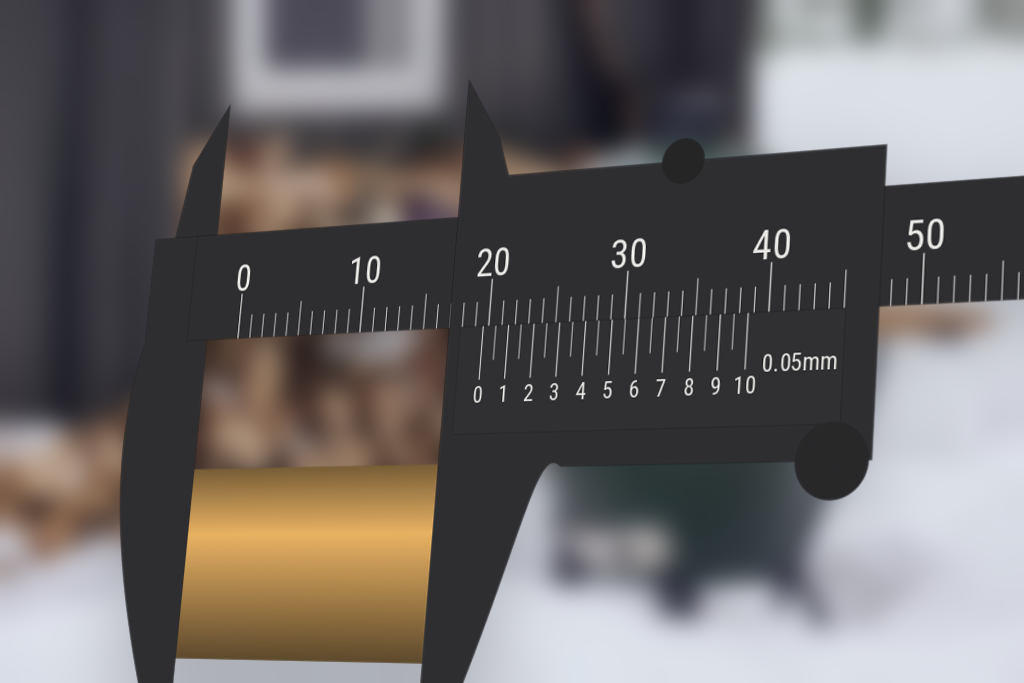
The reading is 19.6mm
